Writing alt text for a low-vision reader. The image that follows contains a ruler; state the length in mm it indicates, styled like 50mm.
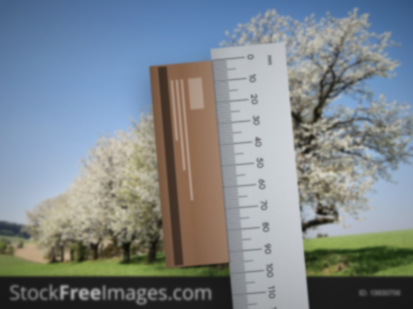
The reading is 95mm
